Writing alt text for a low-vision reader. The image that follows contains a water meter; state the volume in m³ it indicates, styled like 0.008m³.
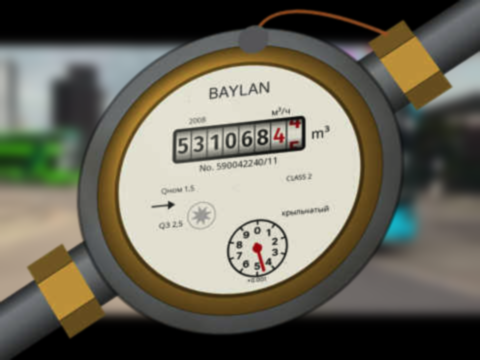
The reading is 531068.444m³
